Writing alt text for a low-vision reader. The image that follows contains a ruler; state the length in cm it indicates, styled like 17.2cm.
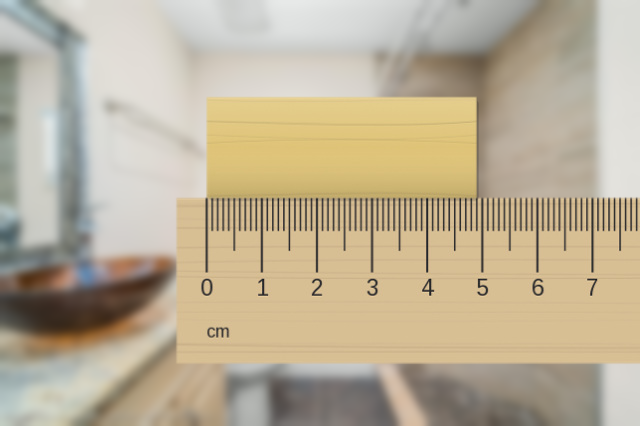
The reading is 4.9cm
